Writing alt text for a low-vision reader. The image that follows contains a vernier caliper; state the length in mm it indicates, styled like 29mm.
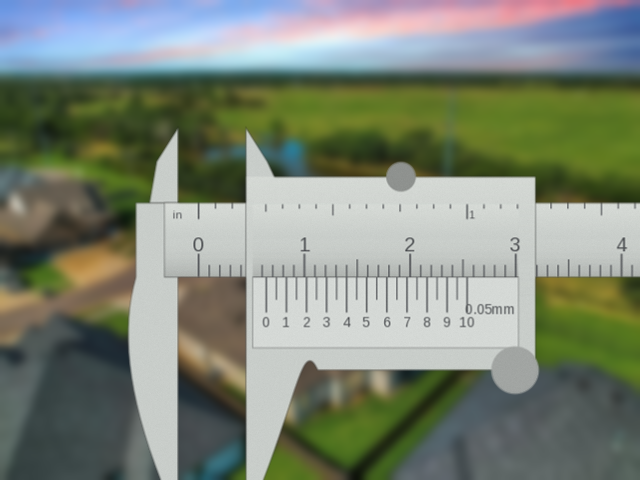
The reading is 6.4mm
